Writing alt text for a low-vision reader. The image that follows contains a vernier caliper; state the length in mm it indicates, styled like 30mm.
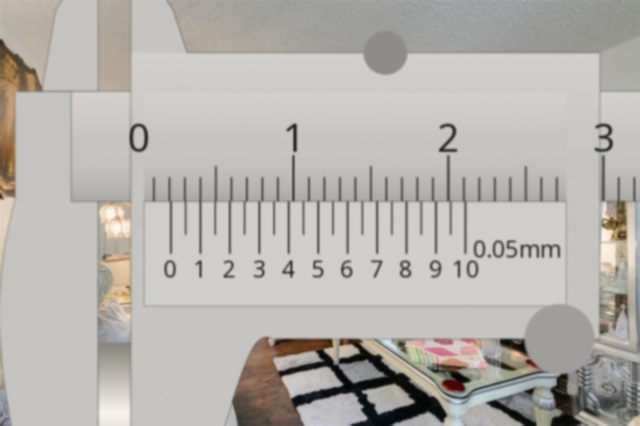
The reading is 2.1mm
